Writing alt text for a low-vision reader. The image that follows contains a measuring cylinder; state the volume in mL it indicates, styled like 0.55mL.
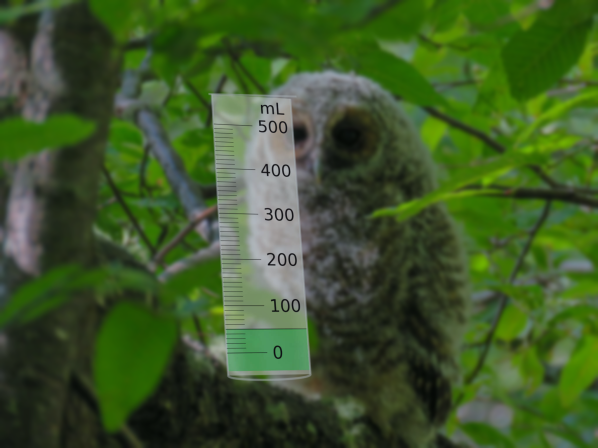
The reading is 50mL
